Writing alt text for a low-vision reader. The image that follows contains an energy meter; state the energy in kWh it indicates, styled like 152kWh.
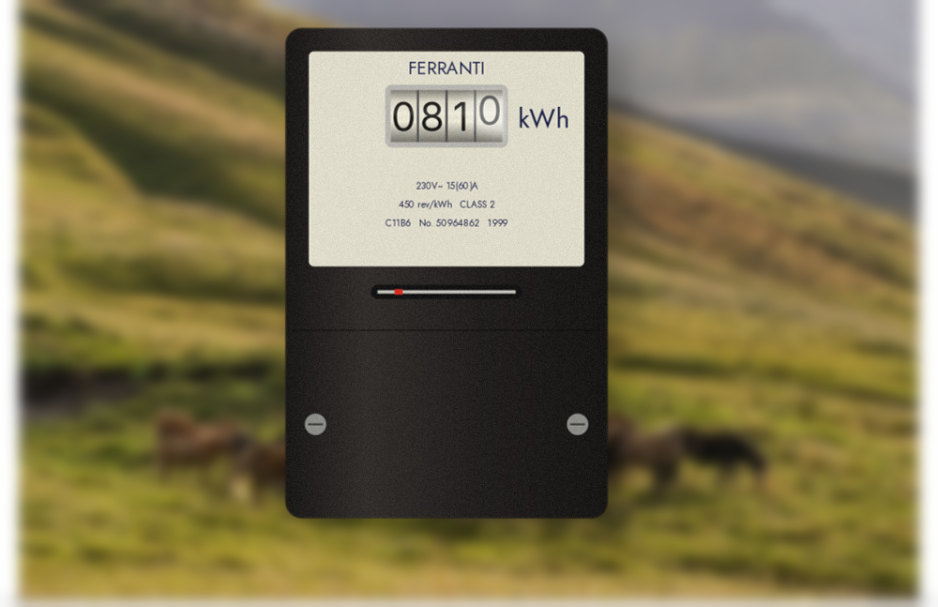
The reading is 810kWh
